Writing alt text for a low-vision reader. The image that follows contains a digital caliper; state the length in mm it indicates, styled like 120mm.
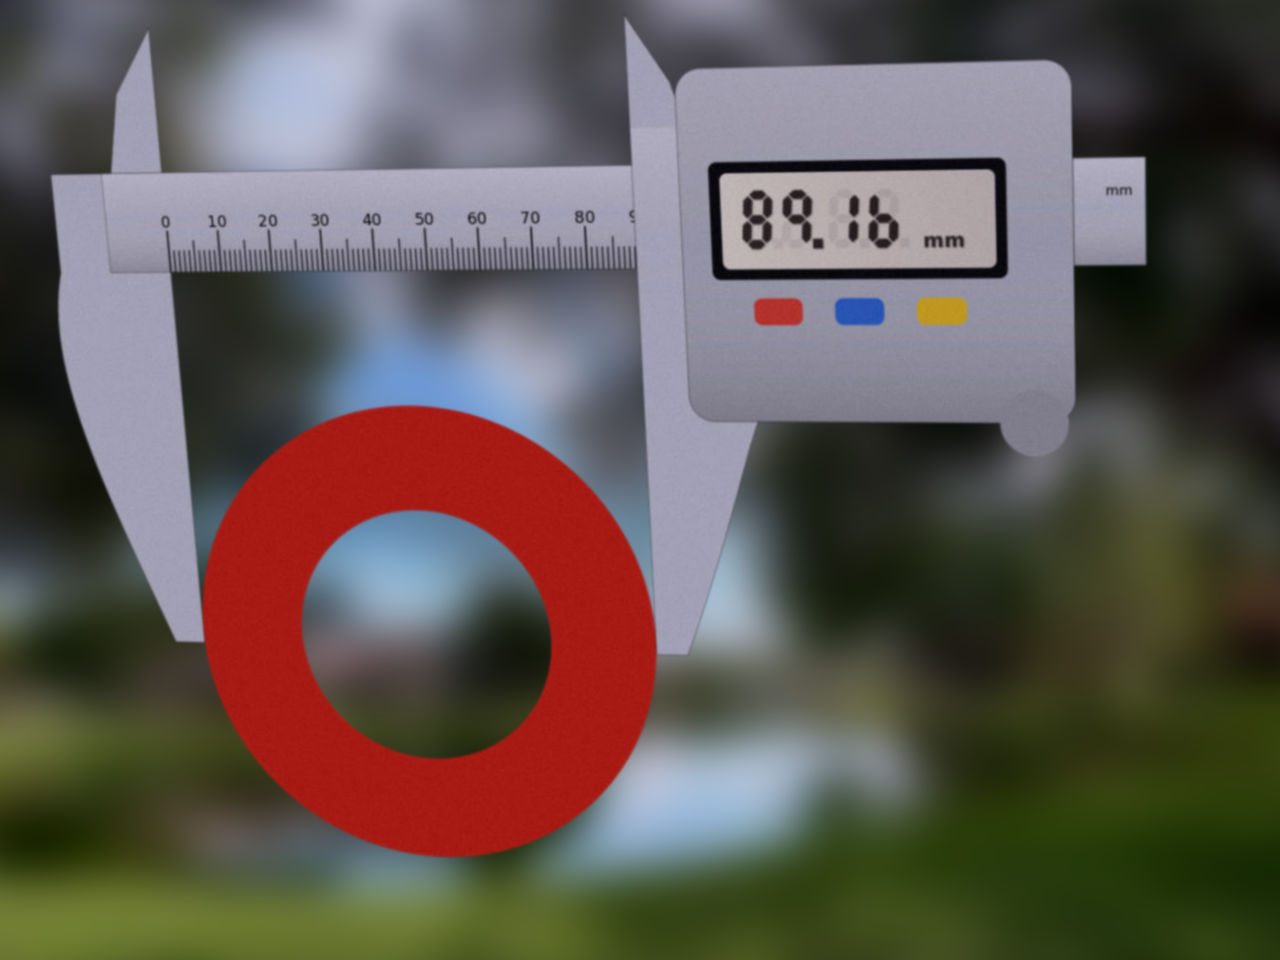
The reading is 89.16mm
